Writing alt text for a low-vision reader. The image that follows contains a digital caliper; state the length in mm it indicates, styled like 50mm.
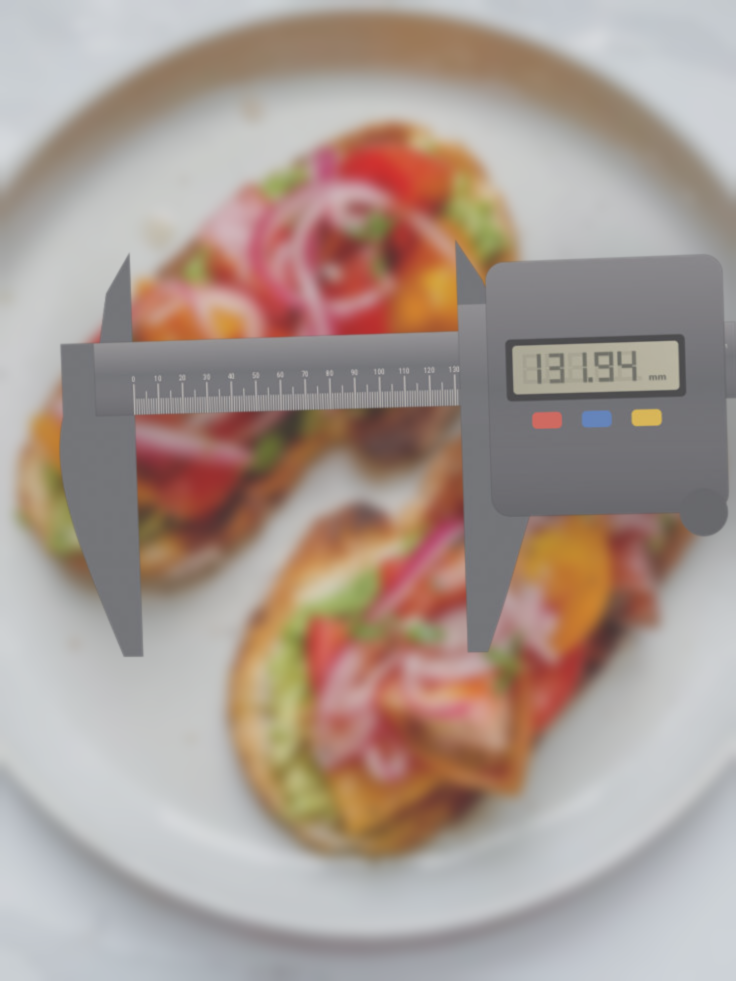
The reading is 131.94mm
